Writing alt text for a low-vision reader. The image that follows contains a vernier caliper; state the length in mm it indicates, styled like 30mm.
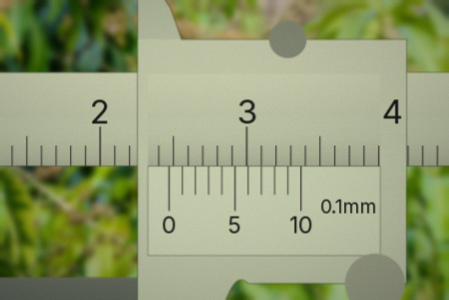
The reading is 24.7mm
